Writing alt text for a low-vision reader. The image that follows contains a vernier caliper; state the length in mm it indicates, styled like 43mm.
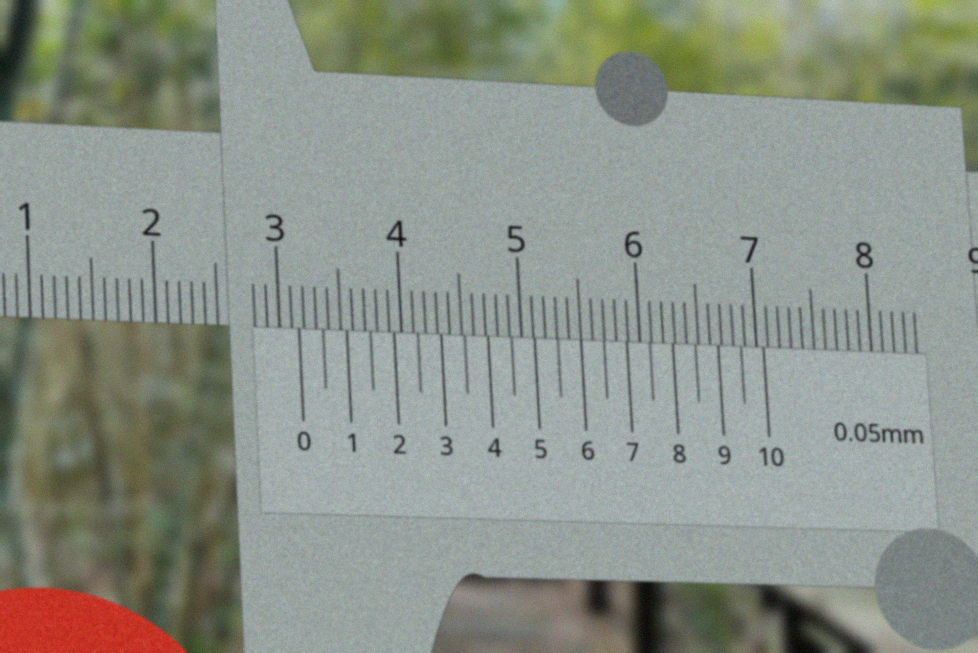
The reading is 31.6mm
